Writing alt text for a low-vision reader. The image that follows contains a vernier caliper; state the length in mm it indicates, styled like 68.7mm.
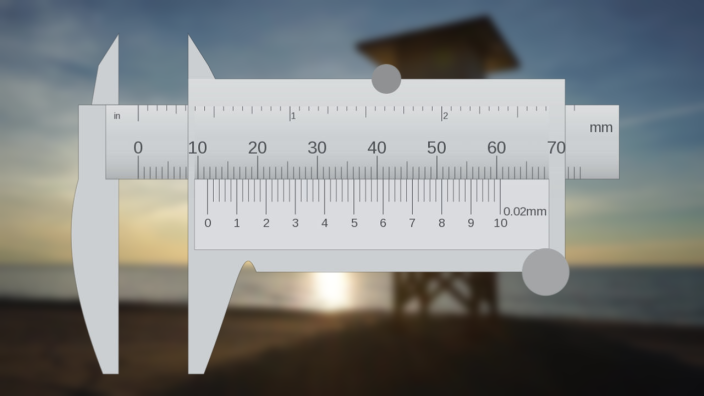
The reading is 11.6mm
